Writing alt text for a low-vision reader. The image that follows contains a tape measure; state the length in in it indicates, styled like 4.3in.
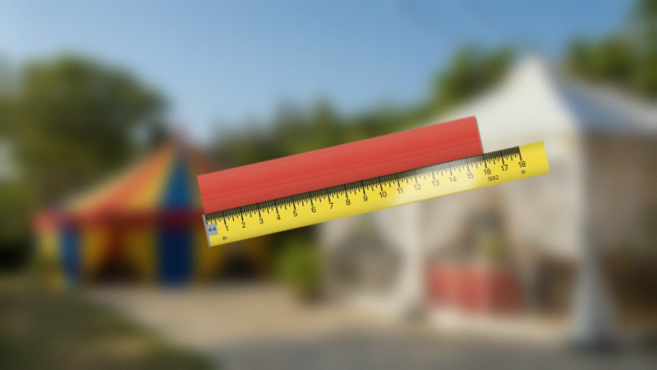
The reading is 16in
